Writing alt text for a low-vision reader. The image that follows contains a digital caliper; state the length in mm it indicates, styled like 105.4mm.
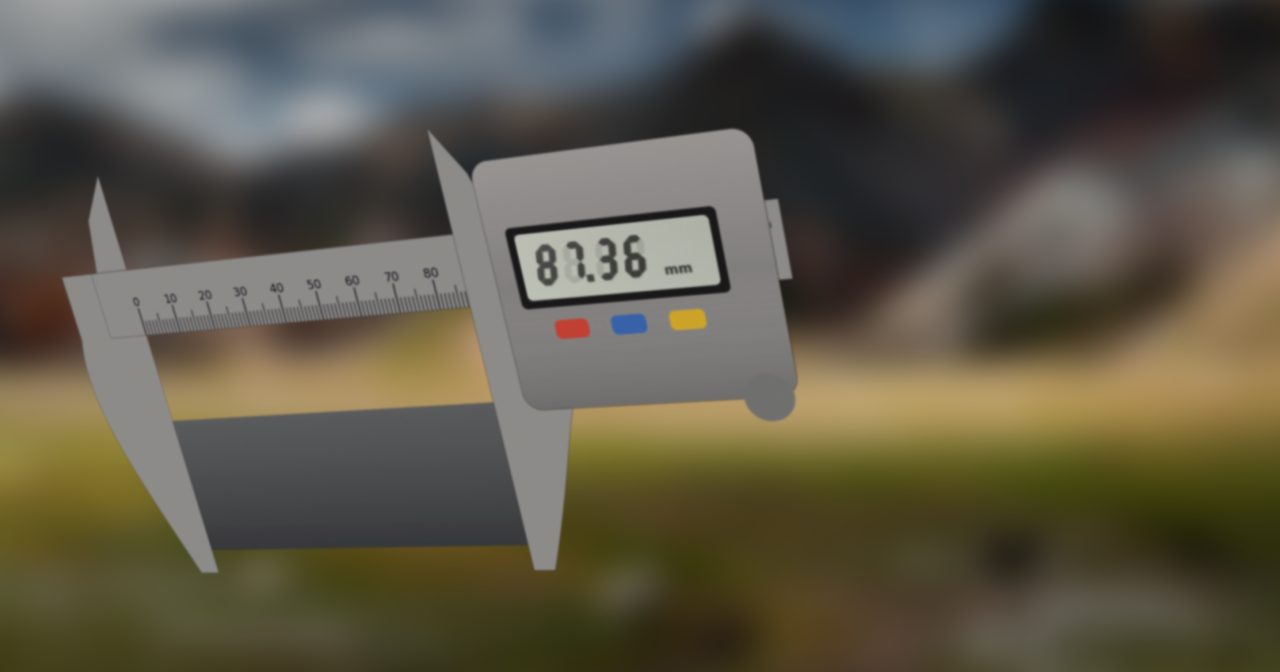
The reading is 87.36mm
